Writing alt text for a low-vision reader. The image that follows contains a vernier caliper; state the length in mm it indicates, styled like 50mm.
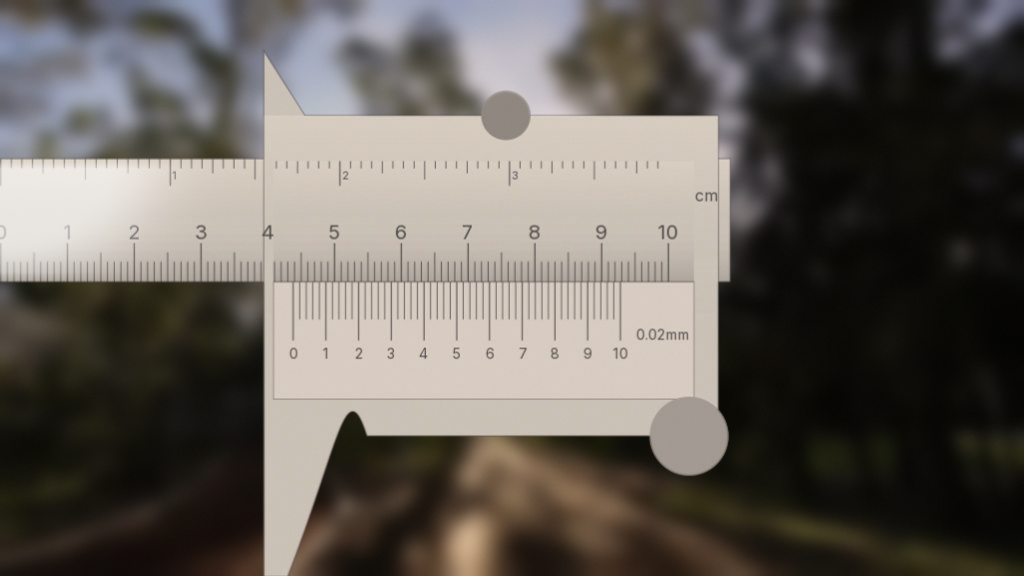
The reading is 43.8mm
